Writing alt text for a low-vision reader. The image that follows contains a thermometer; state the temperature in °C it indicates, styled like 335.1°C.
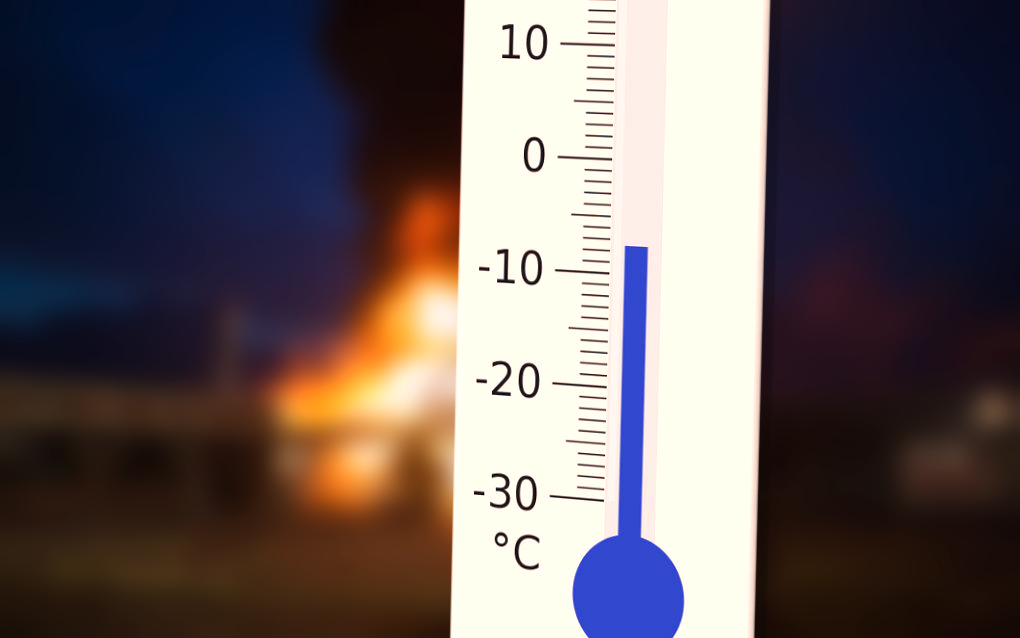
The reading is -7.5°C
